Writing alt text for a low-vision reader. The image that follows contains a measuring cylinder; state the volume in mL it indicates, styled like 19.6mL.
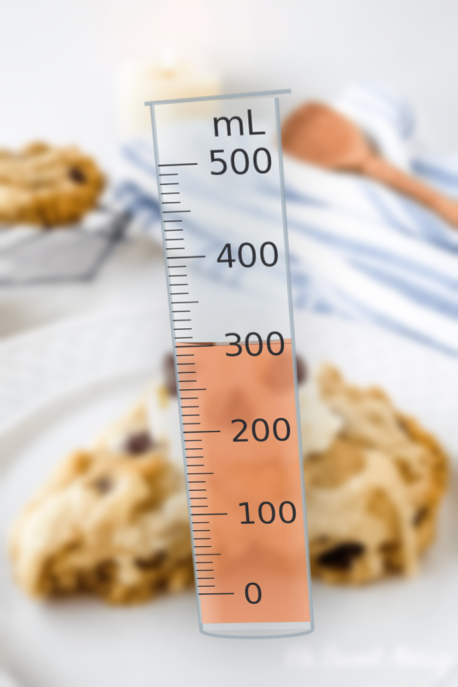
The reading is 300mL
